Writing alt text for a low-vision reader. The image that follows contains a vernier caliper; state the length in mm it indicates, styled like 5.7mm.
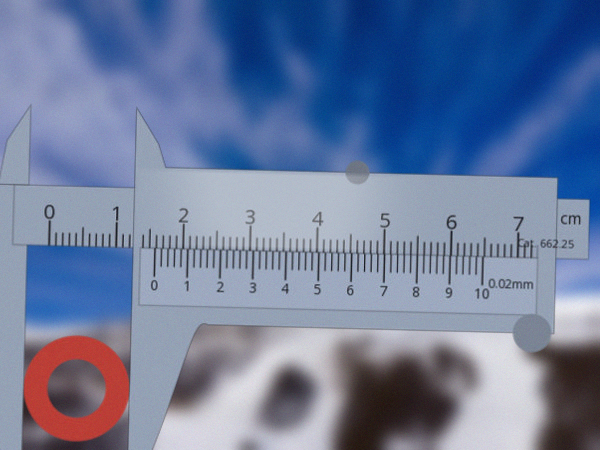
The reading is 15.8mm
